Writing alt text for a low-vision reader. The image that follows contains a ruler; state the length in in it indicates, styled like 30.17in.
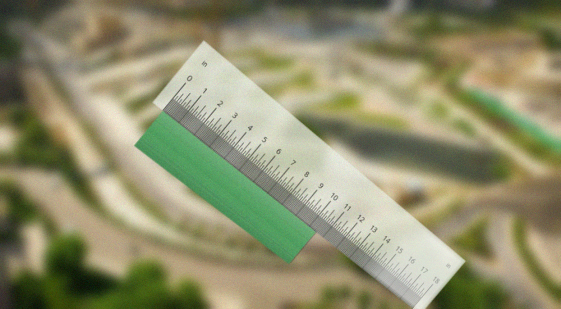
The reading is 10.5in
